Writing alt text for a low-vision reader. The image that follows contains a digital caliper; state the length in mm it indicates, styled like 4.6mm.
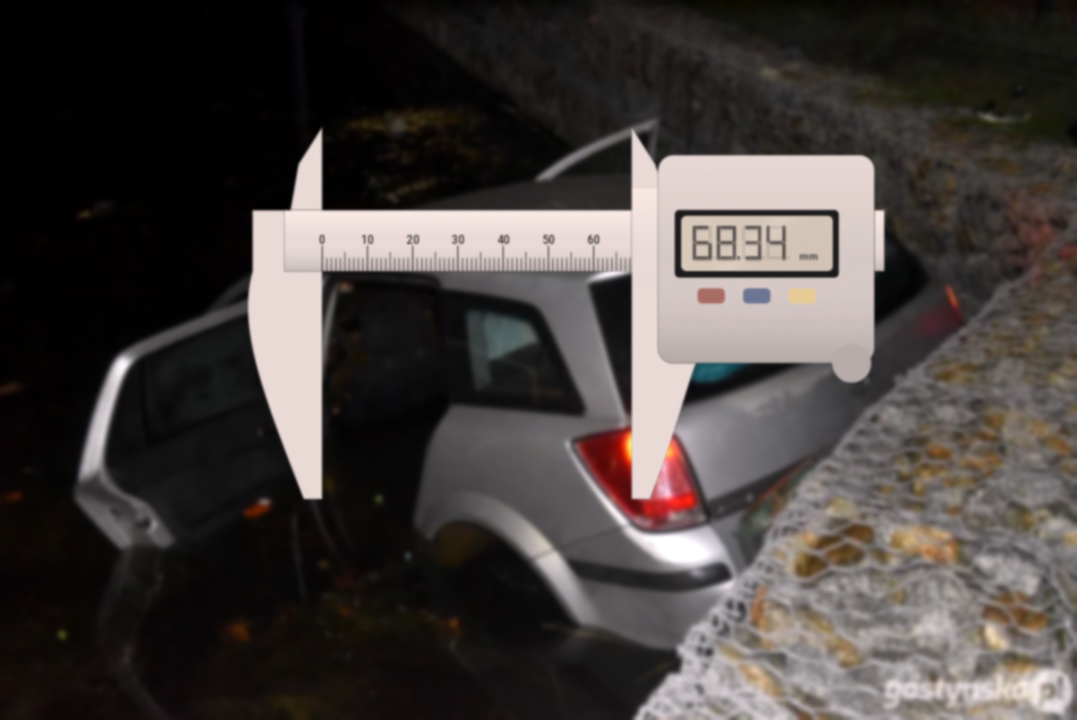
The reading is 68.34mm
